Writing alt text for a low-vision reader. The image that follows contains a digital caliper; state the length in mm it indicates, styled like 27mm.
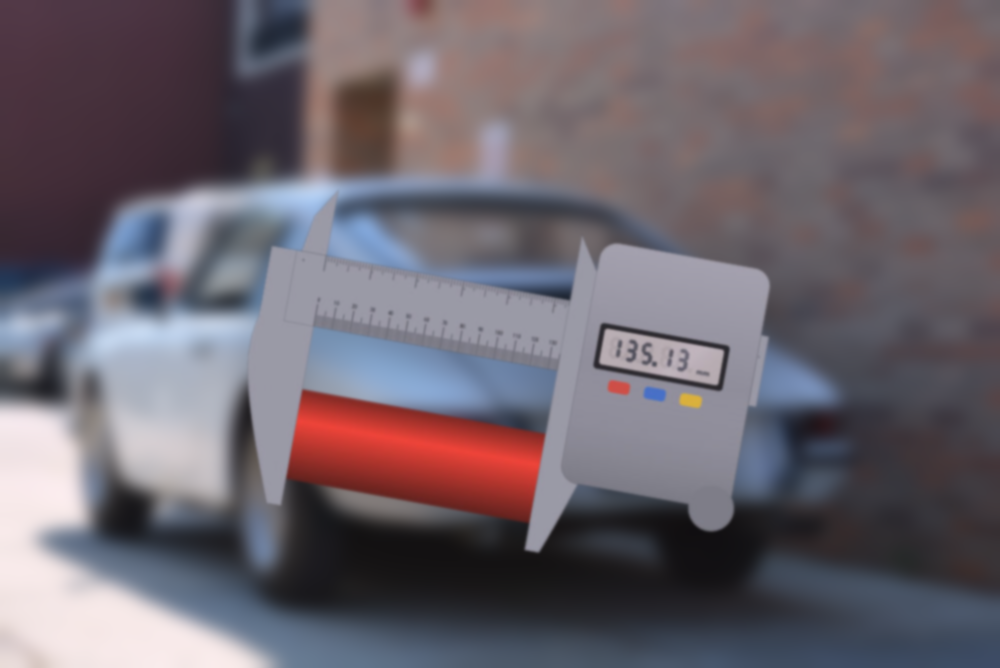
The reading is 135.13mm
